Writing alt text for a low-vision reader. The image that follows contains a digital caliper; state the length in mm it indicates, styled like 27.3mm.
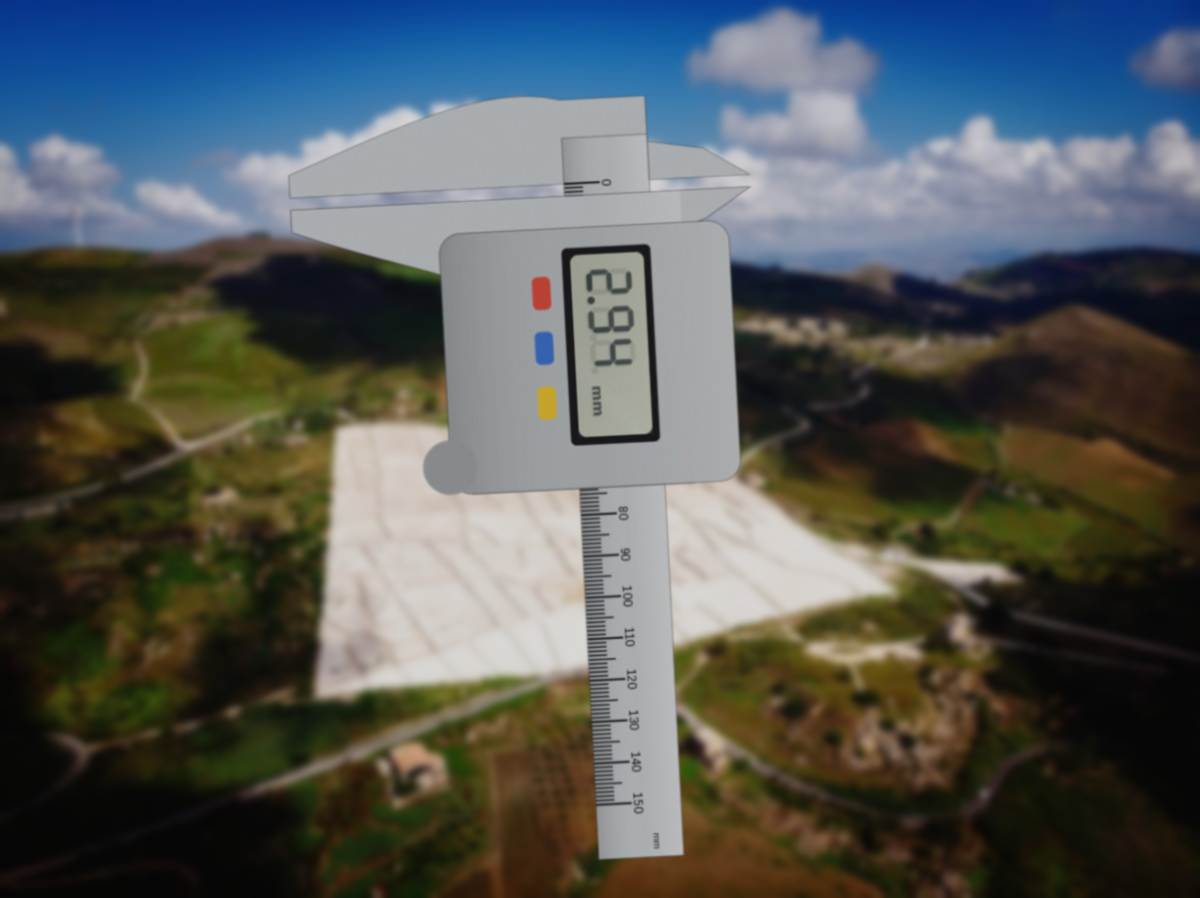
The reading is 2.94mm
